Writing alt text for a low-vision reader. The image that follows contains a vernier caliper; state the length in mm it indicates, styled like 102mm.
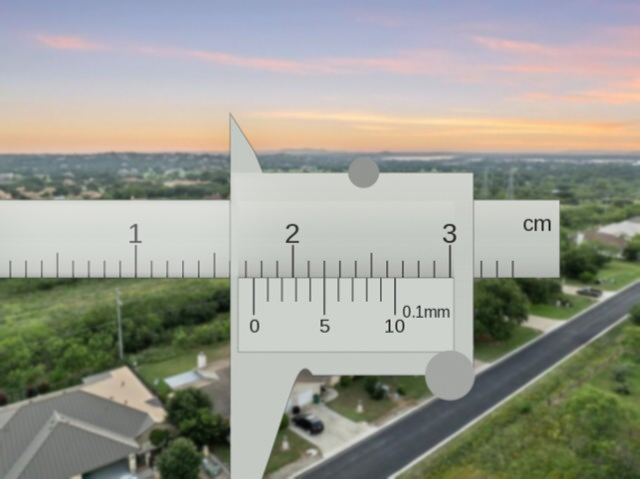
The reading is 17.5mm
